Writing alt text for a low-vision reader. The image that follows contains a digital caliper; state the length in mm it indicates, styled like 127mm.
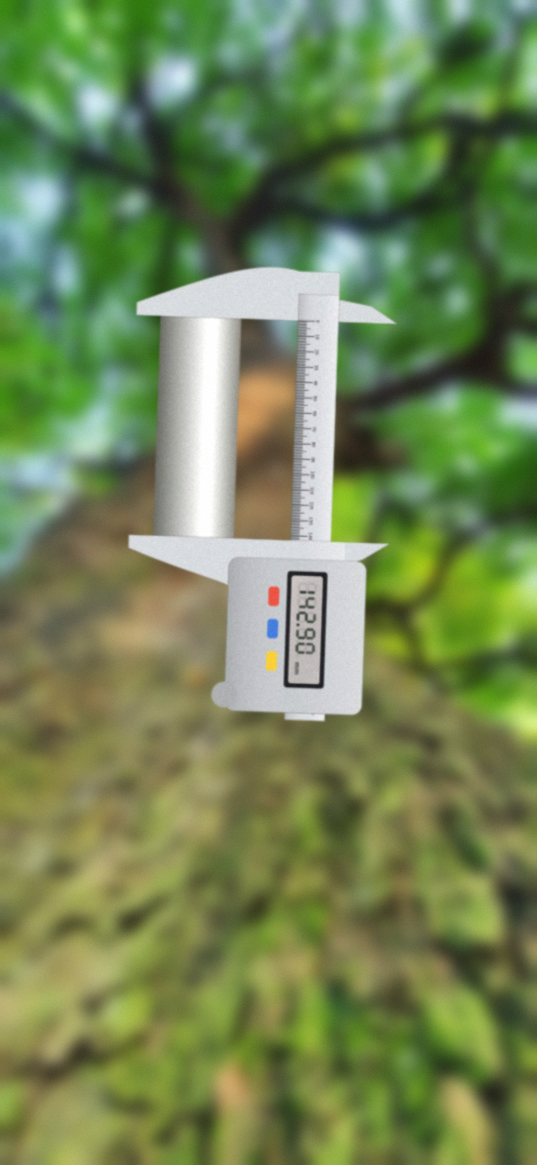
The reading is 142.90mm
